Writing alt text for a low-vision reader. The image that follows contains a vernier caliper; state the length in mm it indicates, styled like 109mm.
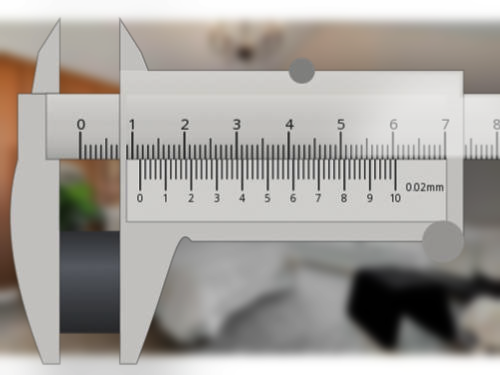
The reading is 11.5mm
